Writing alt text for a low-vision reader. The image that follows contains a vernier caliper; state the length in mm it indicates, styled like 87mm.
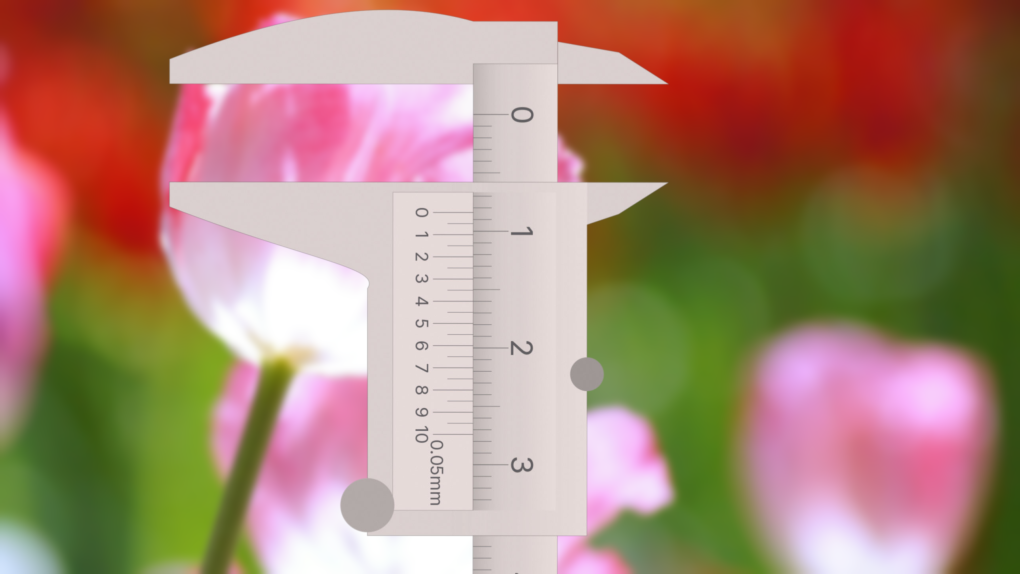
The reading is 8.4mm
